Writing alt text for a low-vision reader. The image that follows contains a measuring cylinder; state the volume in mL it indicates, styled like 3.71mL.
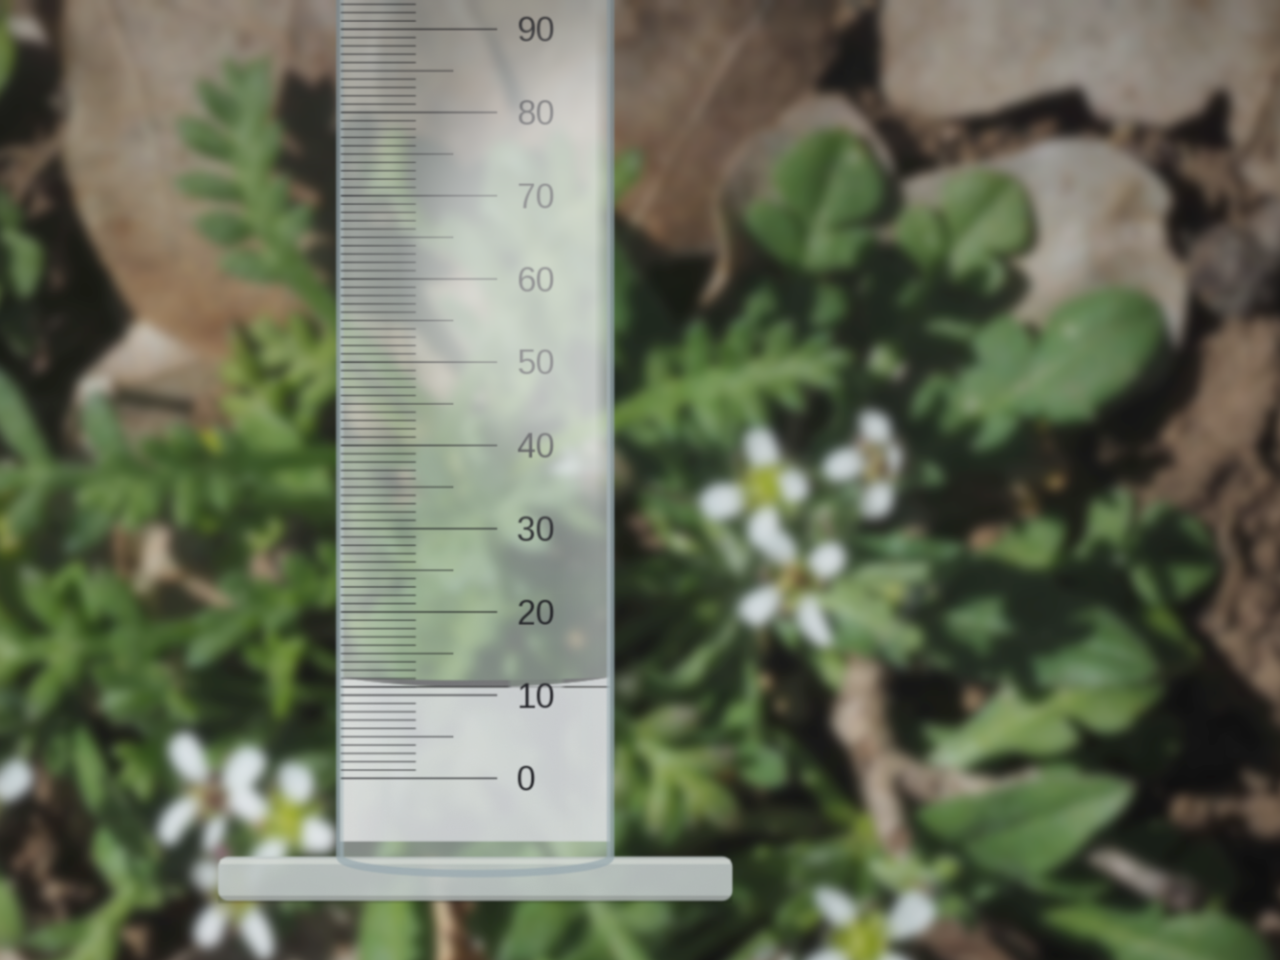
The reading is 11mL
